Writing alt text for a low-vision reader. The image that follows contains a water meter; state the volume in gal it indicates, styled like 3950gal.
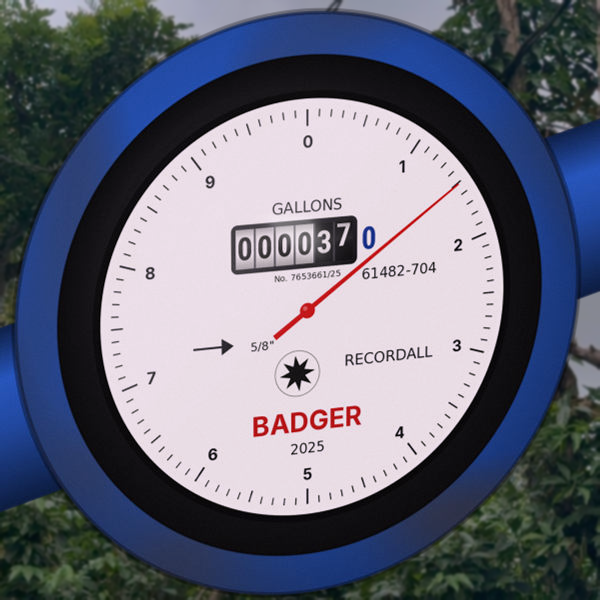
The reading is 371.5gal
